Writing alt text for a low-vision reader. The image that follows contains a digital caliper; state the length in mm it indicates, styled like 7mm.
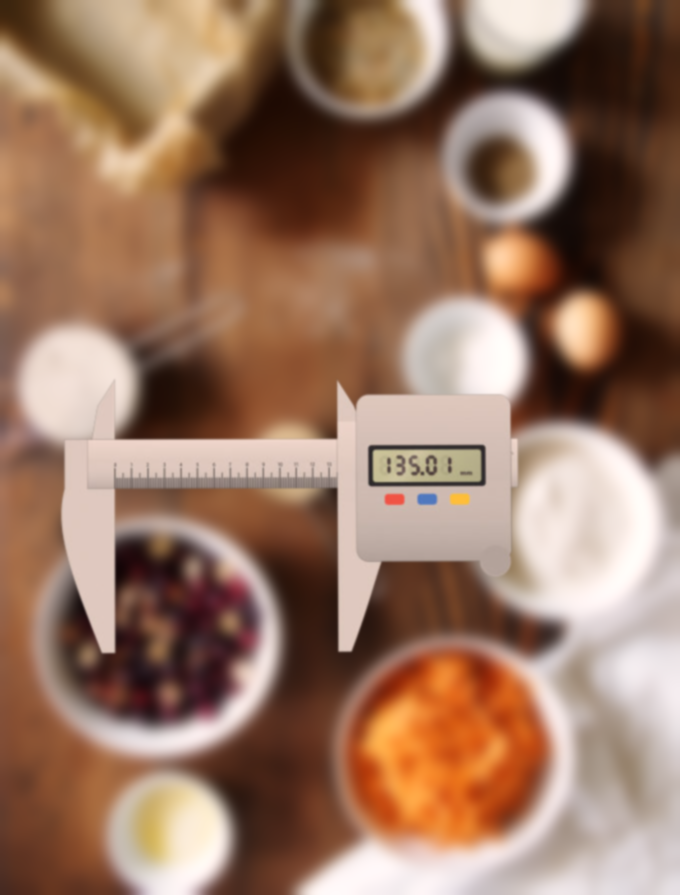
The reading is 135.01mm
